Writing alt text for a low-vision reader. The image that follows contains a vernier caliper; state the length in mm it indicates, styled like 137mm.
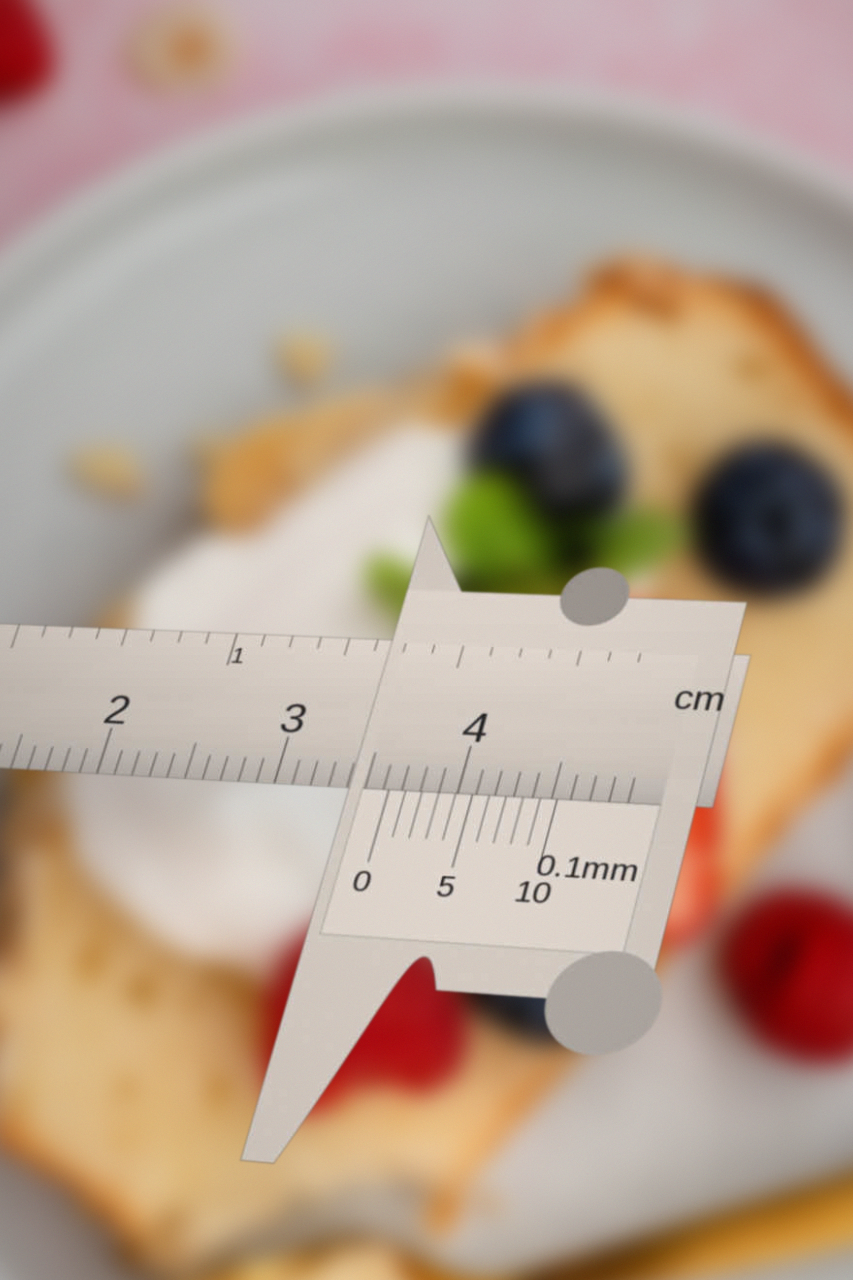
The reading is 36.3mm
